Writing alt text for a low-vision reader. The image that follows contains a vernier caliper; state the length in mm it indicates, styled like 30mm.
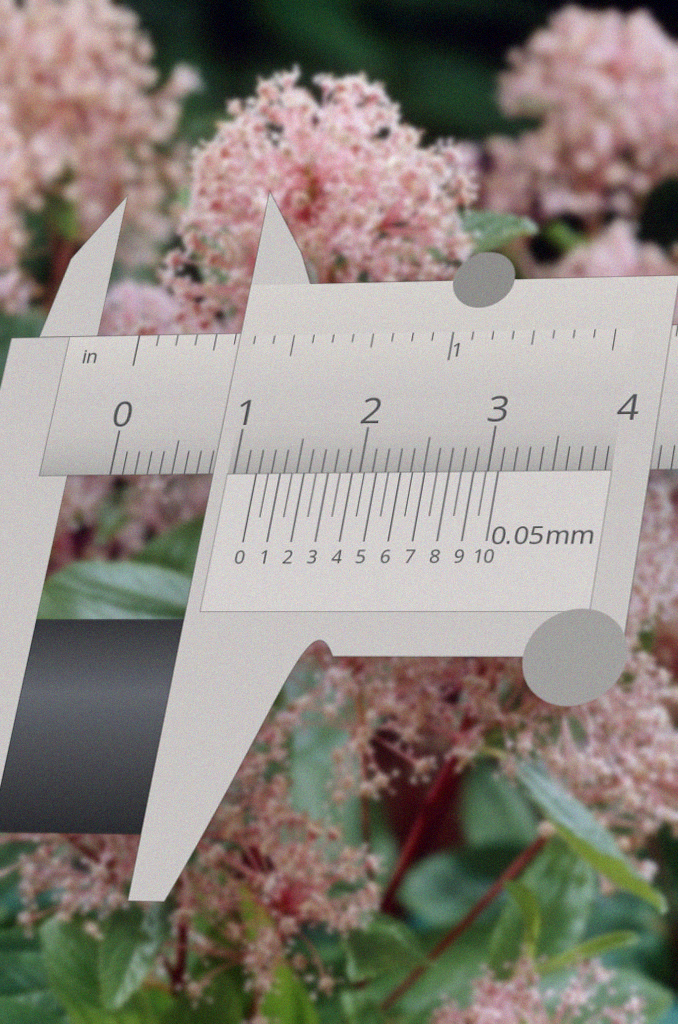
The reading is 11.8mm
